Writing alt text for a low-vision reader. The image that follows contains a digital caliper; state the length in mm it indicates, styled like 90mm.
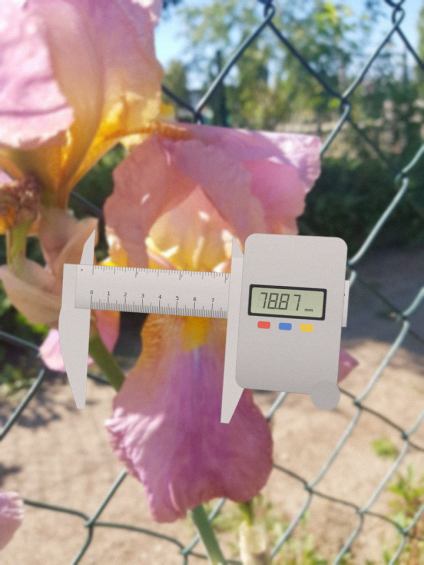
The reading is 78.87mm
